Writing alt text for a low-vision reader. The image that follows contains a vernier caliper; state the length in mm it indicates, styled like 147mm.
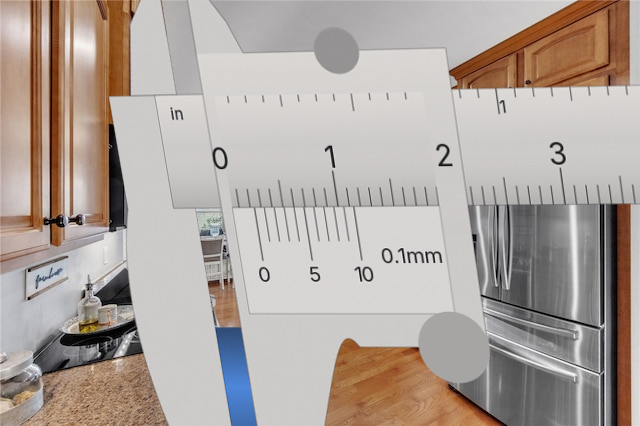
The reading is 2.4mm
